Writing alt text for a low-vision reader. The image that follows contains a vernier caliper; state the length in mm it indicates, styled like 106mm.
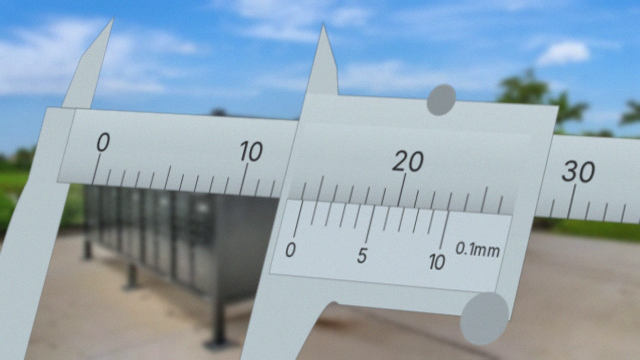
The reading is 14.1mm
